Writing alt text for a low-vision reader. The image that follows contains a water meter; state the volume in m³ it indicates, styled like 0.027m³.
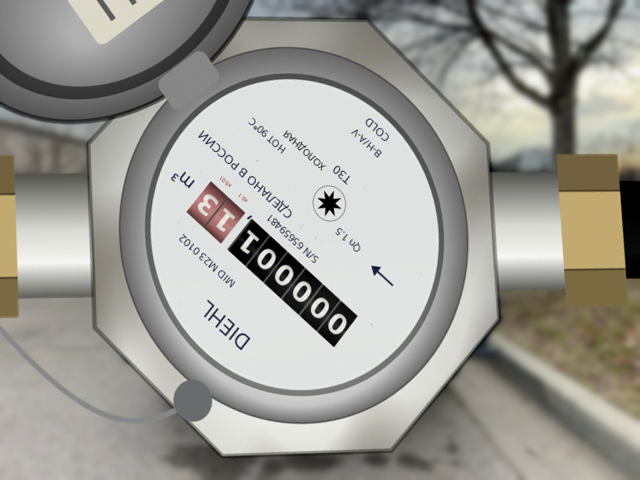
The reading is 1.13m³
